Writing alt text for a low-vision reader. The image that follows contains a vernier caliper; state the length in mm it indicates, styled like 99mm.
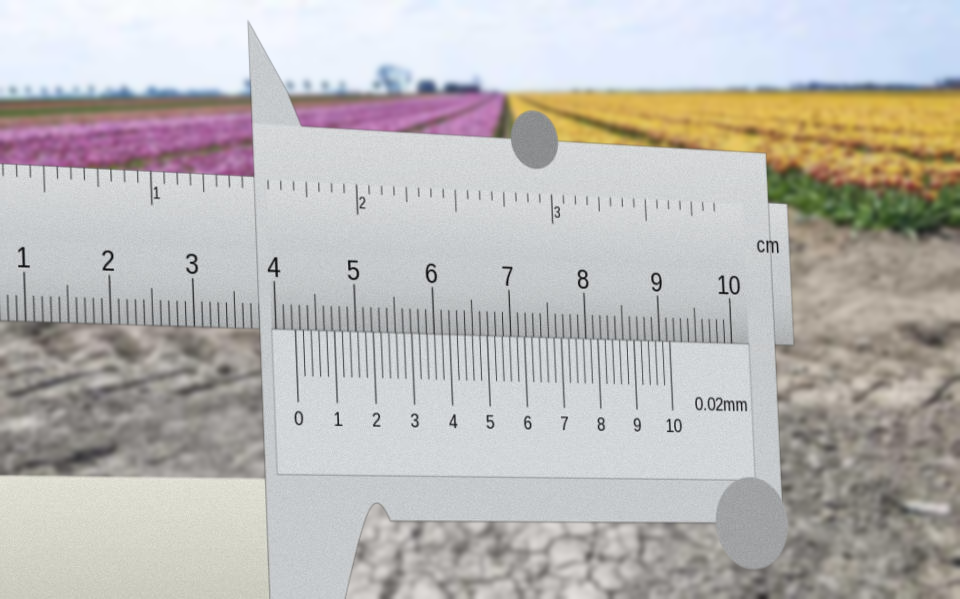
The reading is 42.4mm
